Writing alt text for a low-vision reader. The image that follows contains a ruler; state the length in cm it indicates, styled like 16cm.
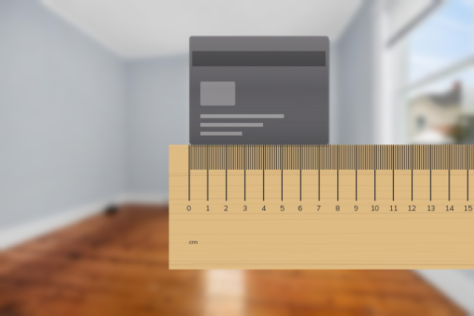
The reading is 7.5cm
